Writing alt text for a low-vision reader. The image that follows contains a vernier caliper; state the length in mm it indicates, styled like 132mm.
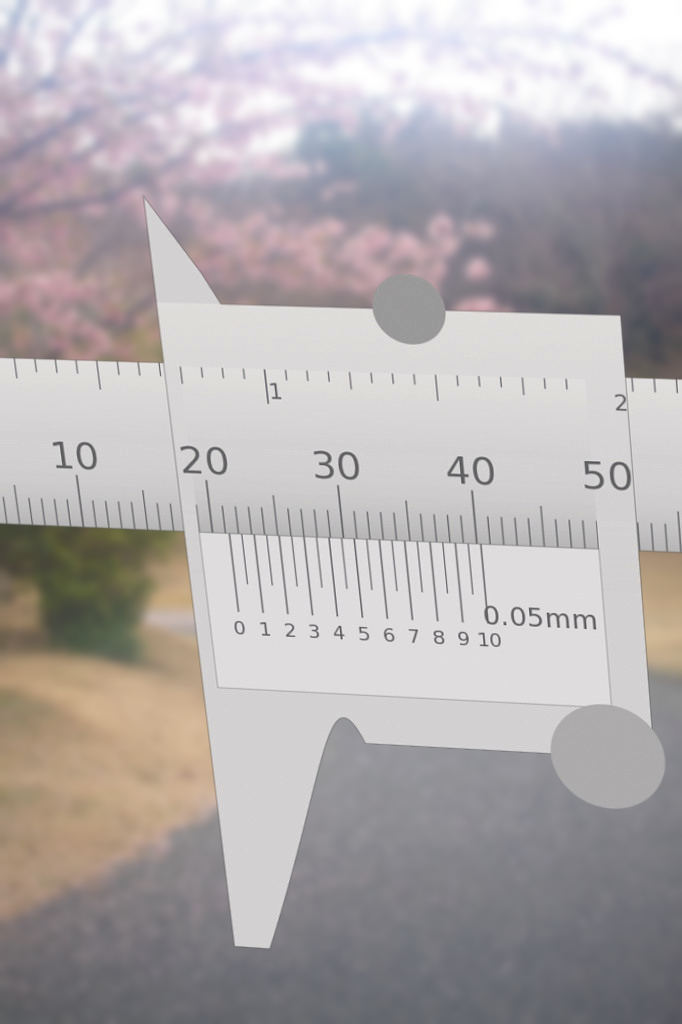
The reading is 21.3mm
